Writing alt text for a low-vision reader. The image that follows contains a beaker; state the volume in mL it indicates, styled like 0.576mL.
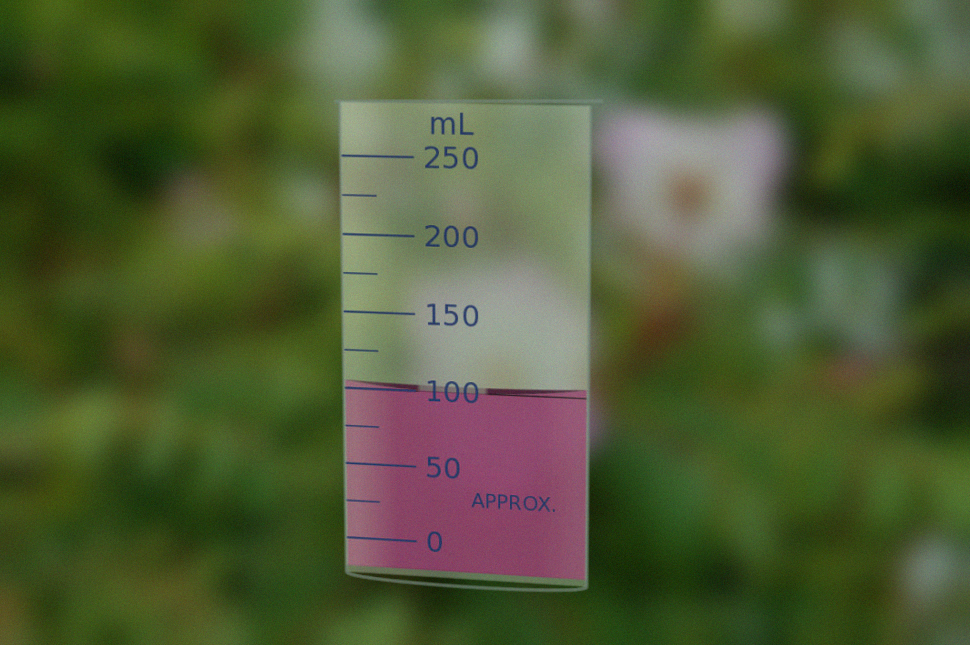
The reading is 100mL
